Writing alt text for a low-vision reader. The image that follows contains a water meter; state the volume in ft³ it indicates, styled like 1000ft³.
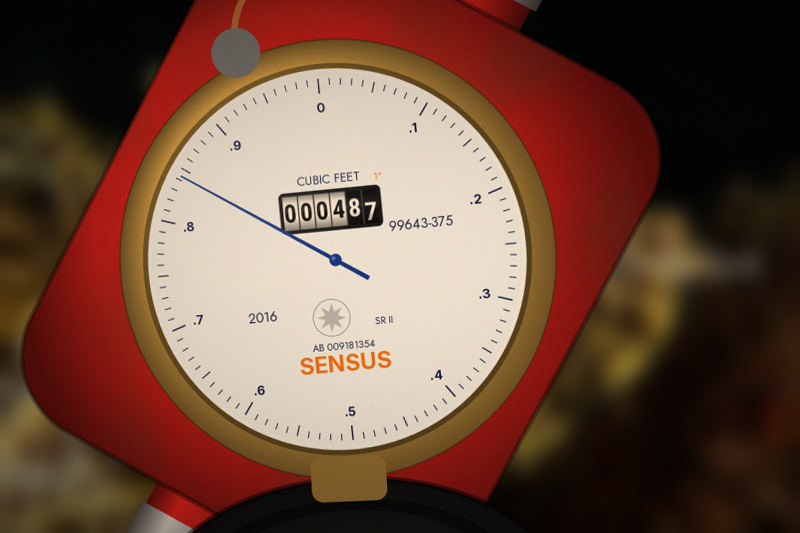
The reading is 486.84ft³
